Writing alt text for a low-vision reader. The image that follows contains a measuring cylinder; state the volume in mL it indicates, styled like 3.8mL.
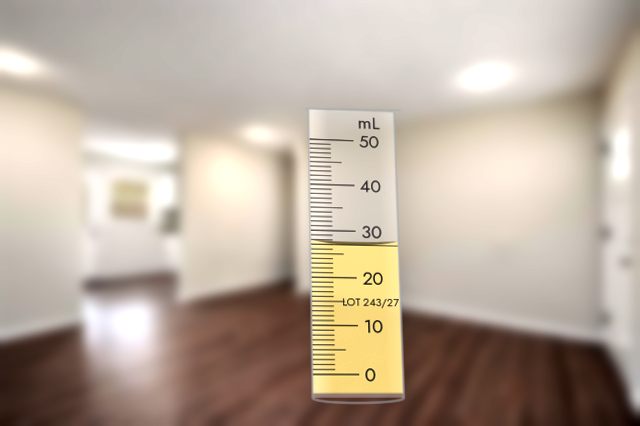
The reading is 27mL
